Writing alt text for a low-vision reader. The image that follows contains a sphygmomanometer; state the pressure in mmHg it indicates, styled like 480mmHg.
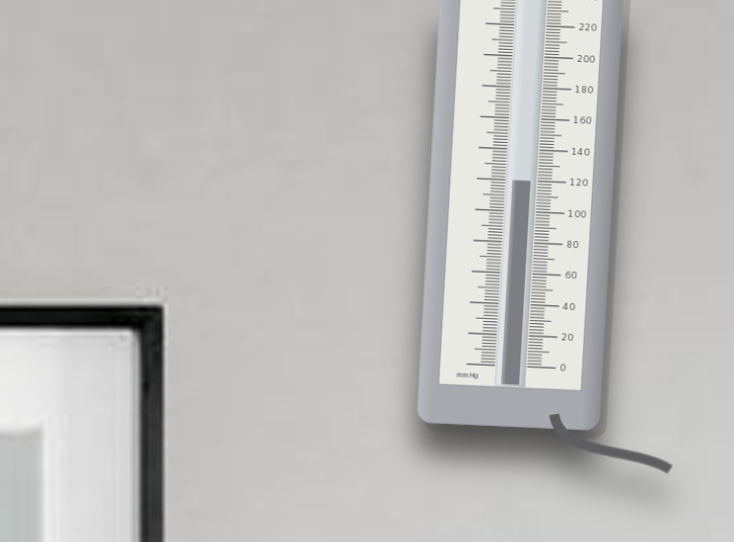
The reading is 120mmHg
